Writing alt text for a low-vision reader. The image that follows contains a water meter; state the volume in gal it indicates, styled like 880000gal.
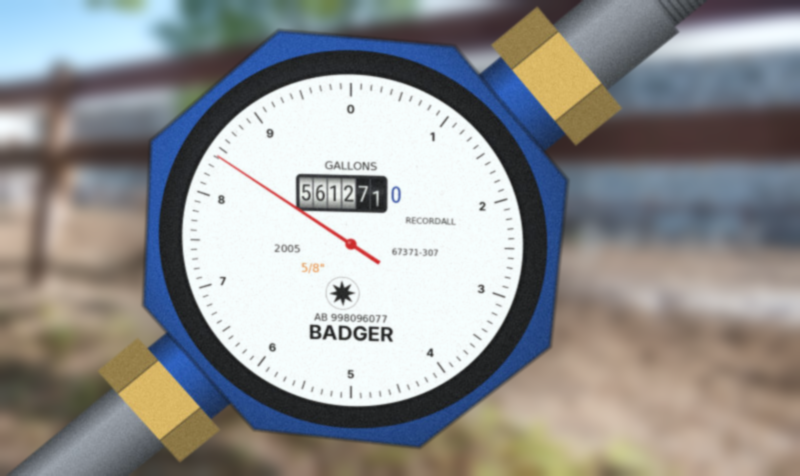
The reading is 5612708.4gal
